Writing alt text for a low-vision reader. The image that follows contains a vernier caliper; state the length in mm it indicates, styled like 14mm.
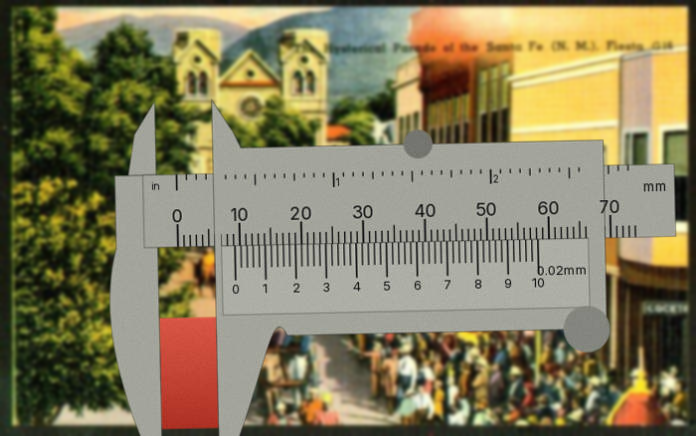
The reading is 9.2mm
